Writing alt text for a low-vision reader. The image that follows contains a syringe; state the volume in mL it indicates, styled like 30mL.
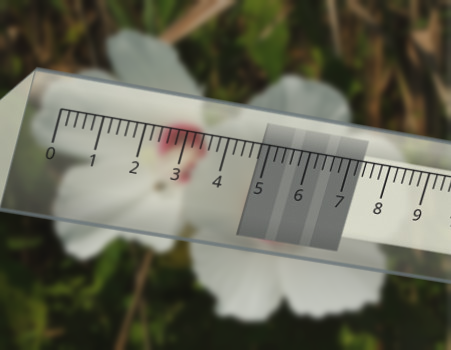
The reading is 4.8mL
